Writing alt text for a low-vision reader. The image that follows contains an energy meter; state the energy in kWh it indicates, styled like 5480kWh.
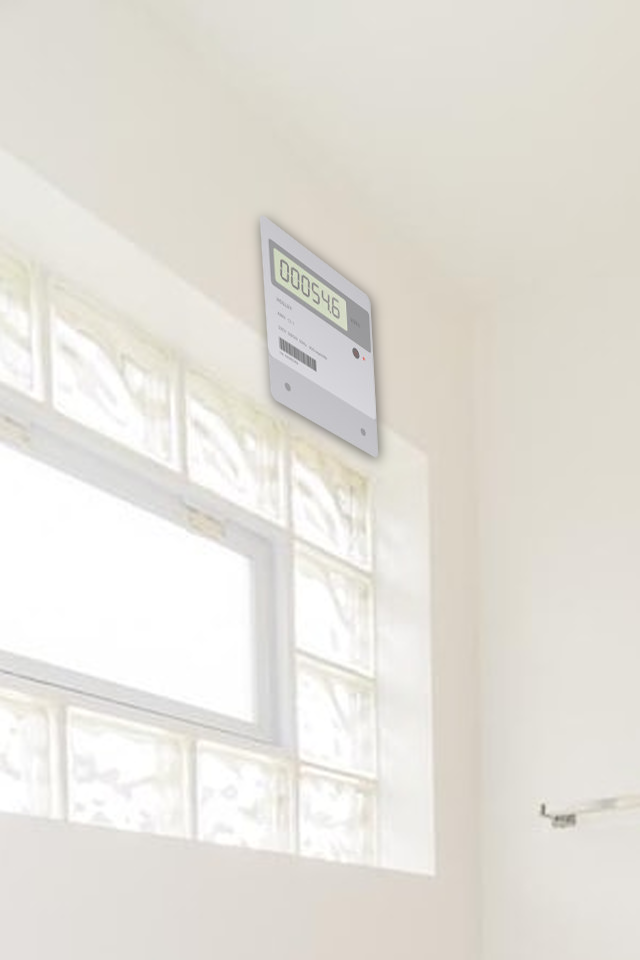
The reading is 54.6kWh
